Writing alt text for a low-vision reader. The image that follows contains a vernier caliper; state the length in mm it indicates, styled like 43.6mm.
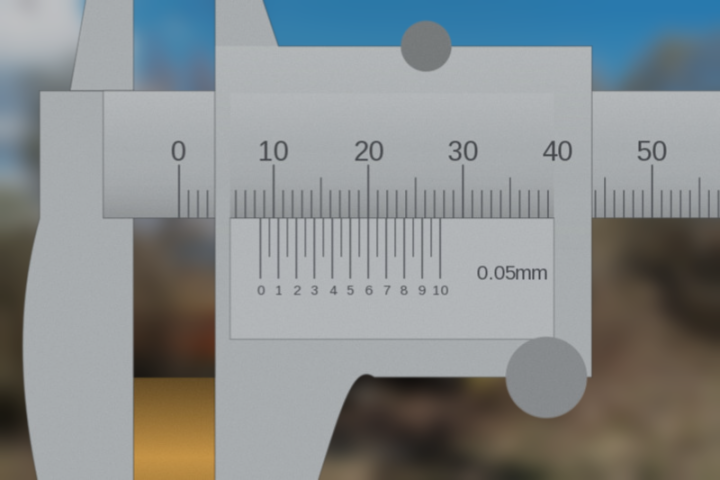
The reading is 8.6mm
